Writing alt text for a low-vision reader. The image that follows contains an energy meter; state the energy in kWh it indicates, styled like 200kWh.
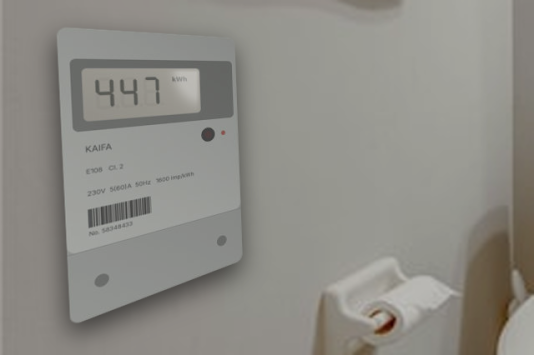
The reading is 447kWh
